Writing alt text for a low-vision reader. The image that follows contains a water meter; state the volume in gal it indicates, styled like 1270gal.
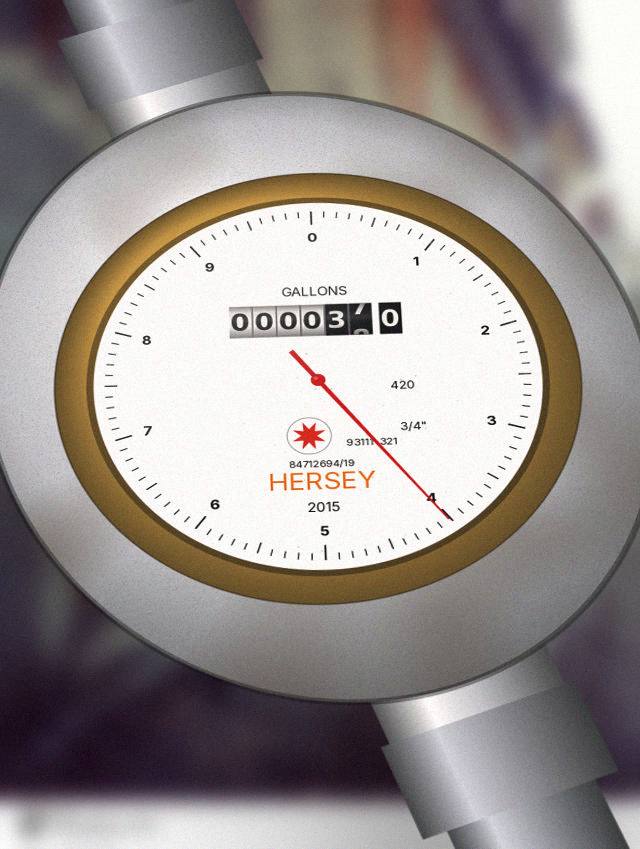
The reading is 374.0gal
